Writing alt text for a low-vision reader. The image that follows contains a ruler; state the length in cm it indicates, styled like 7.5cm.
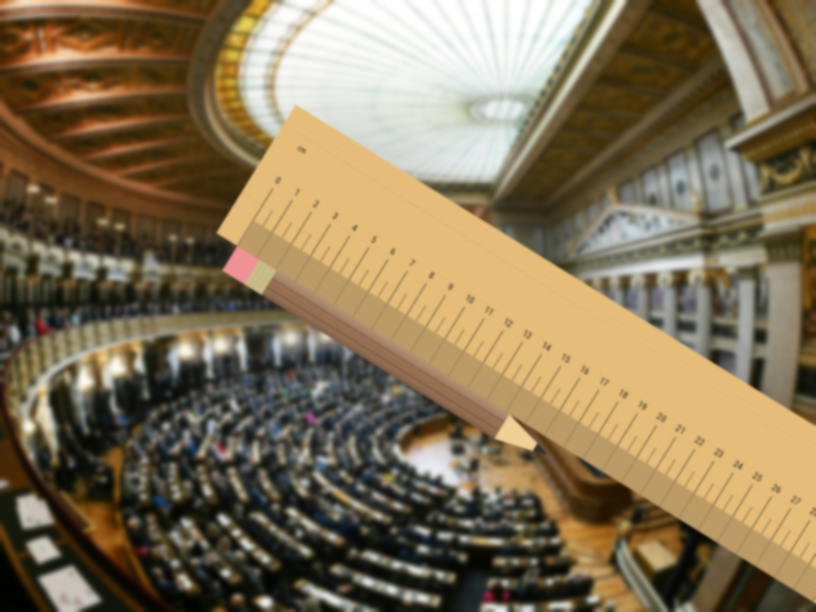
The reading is 16.5cm
